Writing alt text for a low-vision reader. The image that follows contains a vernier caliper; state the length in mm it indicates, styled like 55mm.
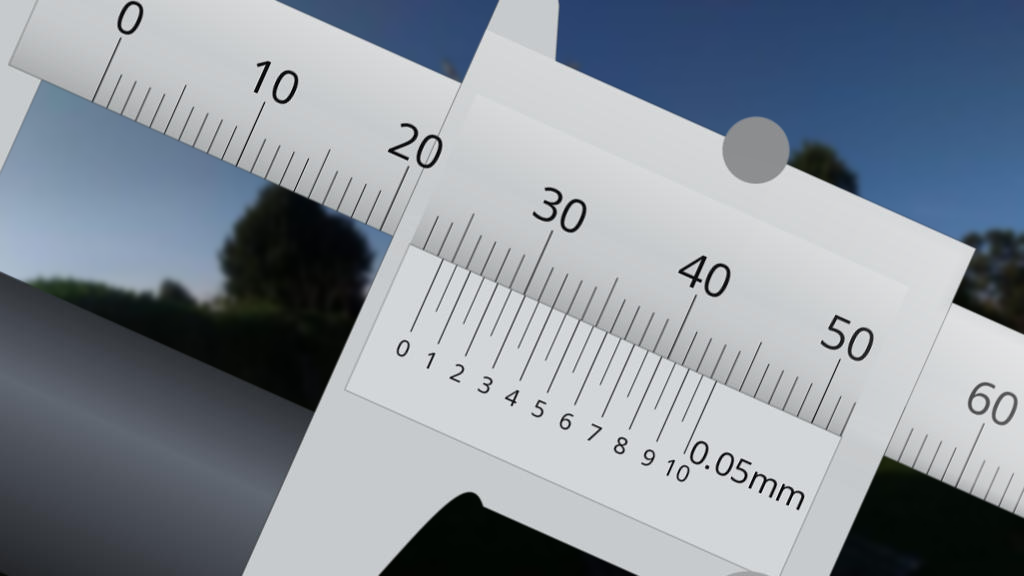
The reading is 24.4mm
